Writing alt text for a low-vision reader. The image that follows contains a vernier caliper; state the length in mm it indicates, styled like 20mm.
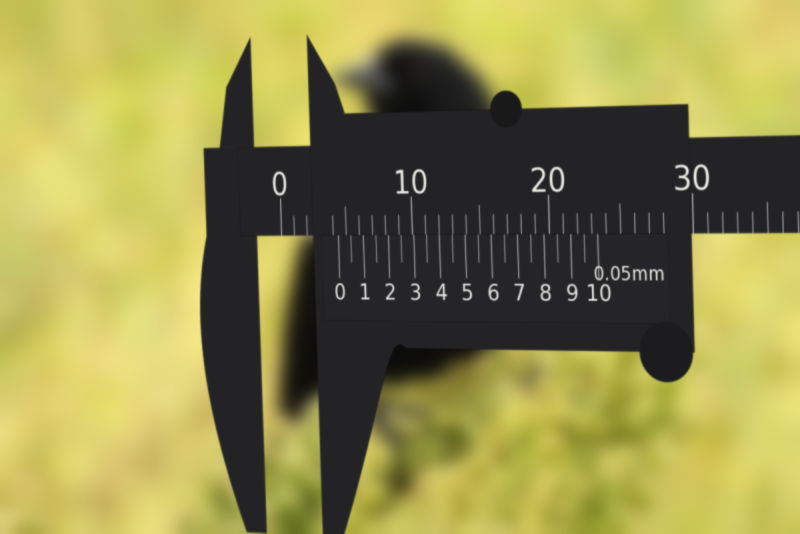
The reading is 4.4mm
